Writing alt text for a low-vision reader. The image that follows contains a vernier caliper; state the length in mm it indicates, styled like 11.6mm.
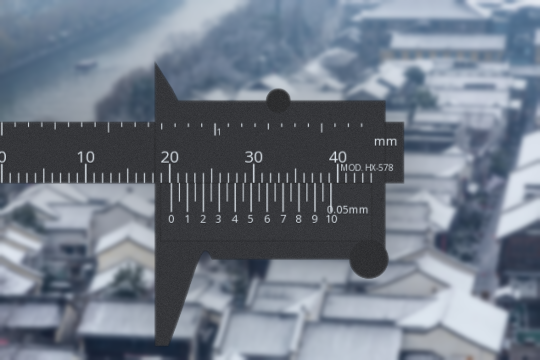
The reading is 20.2mm
